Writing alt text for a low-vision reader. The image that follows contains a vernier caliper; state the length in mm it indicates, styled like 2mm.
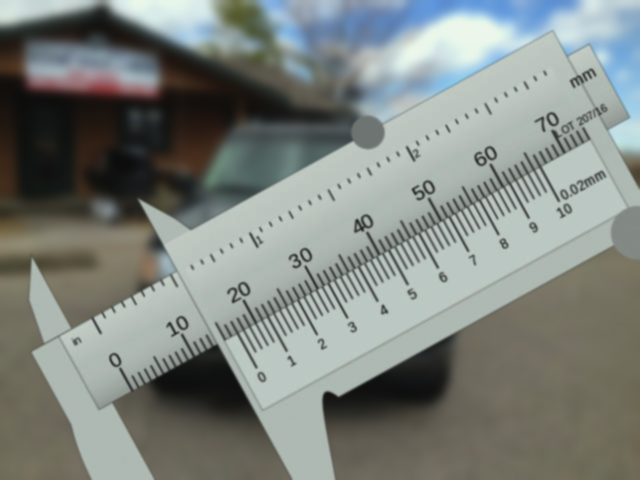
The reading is 17.0mm
